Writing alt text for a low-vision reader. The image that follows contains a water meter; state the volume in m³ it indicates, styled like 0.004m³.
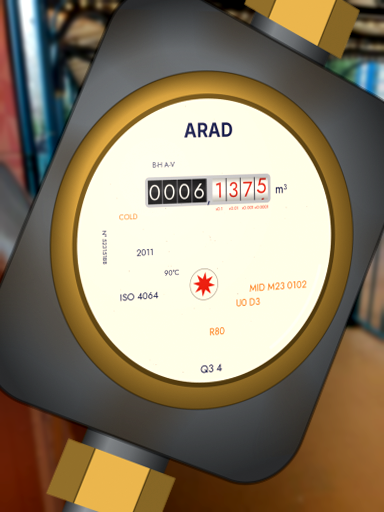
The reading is 6.1375m³
